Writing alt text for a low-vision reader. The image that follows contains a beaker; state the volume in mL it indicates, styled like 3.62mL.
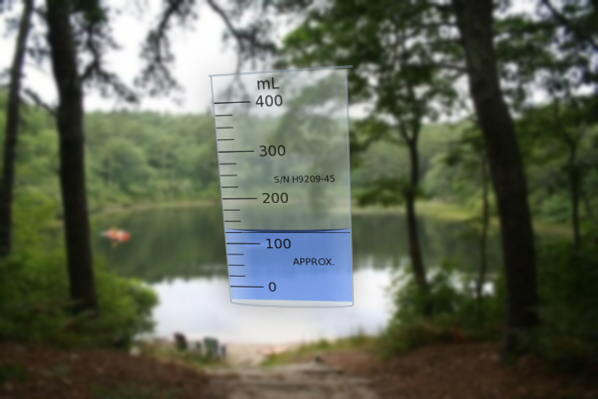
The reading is 125mL
